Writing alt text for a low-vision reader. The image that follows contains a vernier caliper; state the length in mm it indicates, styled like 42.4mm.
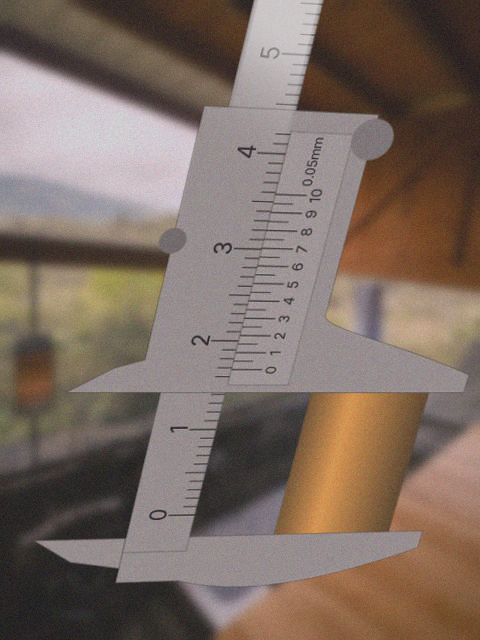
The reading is 16.8mm
